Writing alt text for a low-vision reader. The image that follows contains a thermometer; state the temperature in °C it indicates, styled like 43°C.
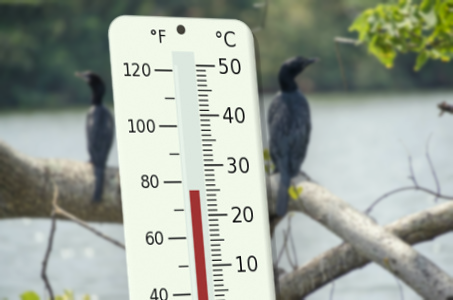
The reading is 25°C
